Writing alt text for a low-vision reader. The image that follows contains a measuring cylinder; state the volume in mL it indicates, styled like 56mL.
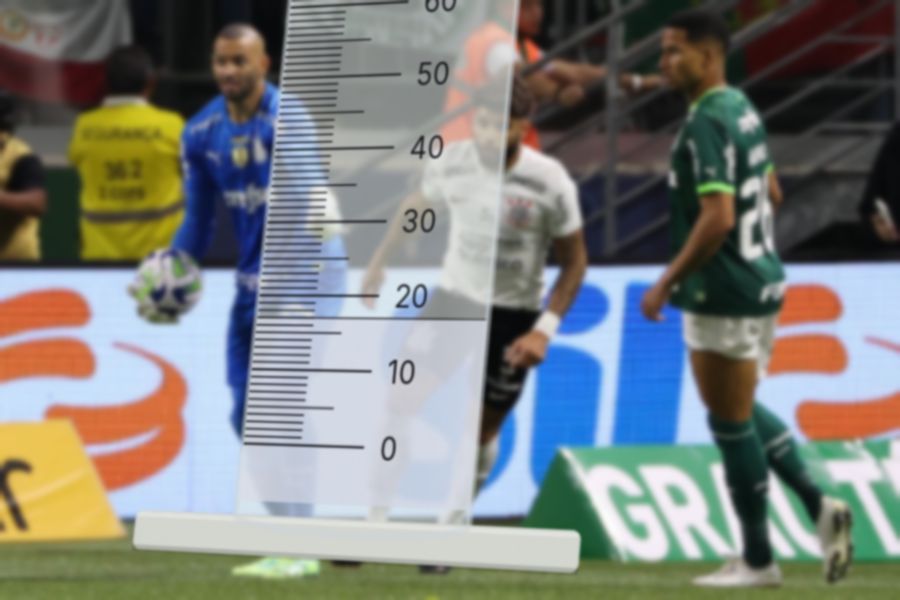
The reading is 17mL
